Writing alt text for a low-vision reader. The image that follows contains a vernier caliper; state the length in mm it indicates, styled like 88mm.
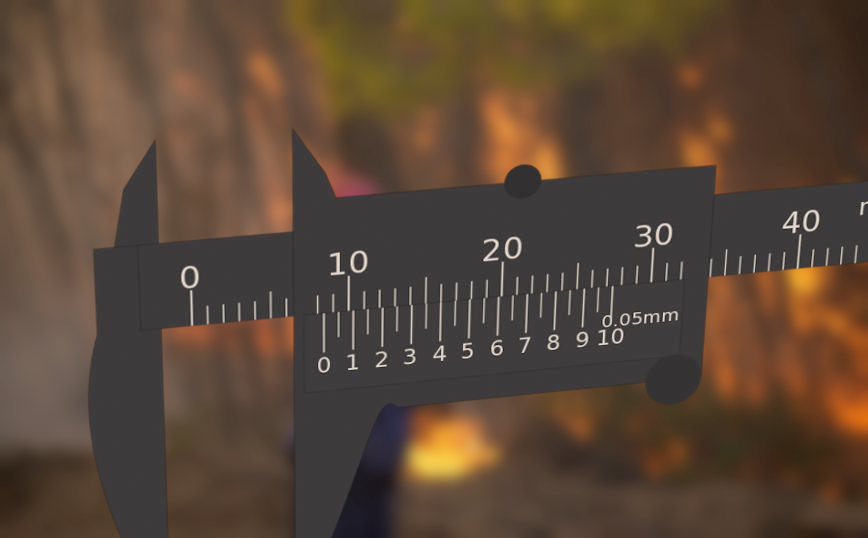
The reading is 8.4mm
